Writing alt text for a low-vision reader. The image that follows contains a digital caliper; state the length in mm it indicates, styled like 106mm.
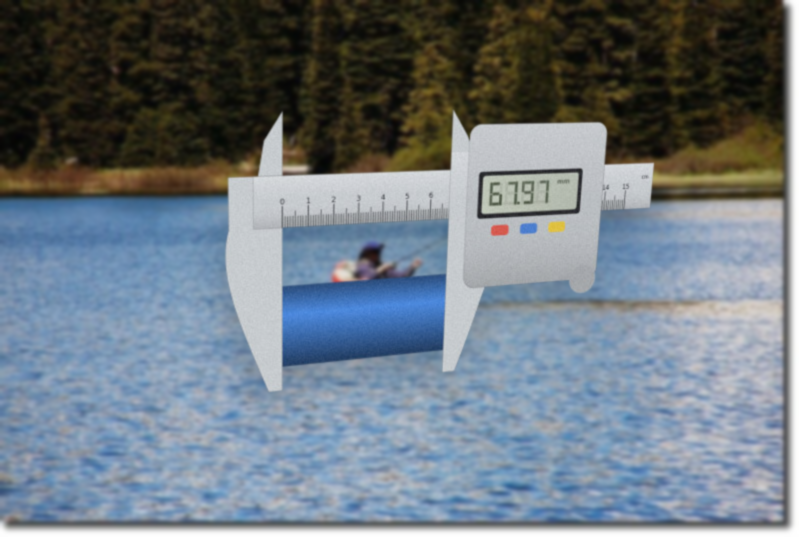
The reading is 67.97mm
